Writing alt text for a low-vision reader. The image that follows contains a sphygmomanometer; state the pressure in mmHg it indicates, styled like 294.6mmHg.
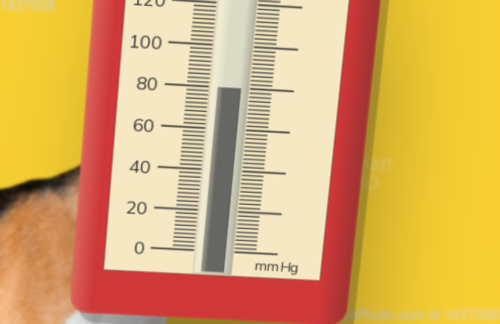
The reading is 80mmHg
